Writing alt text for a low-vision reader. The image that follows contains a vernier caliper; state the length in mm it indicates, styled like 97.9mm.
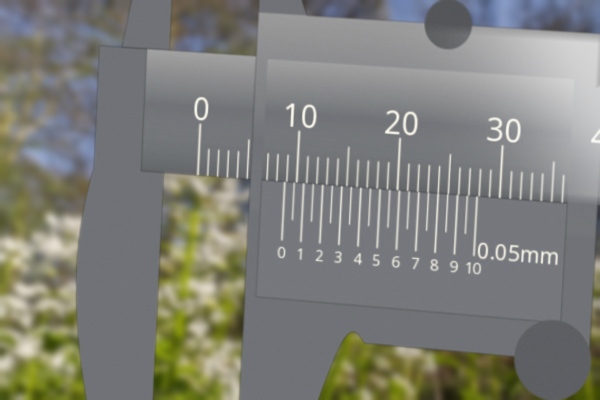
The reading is 8.8mm
